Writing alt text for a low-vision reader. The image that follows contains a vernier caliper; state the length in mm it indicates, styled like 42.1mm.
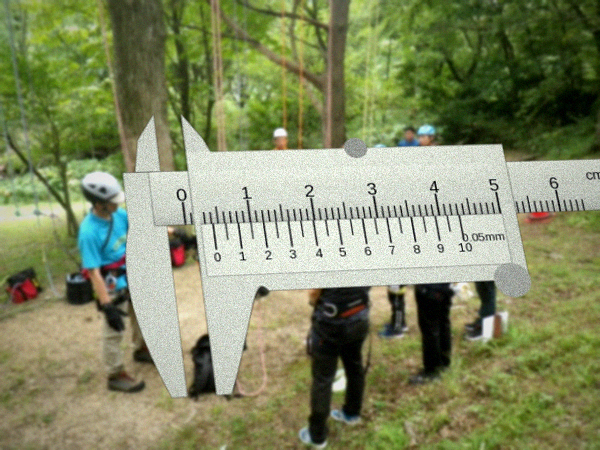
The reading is 4.2mm
